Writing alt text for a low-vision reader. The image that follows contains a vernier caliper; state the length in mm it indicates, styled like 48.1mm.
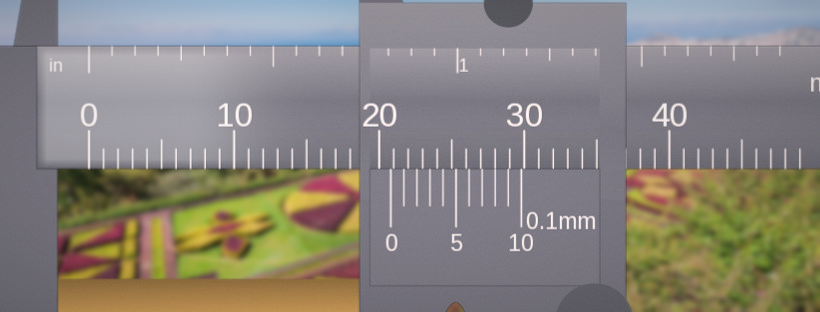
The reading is 20.8mm
